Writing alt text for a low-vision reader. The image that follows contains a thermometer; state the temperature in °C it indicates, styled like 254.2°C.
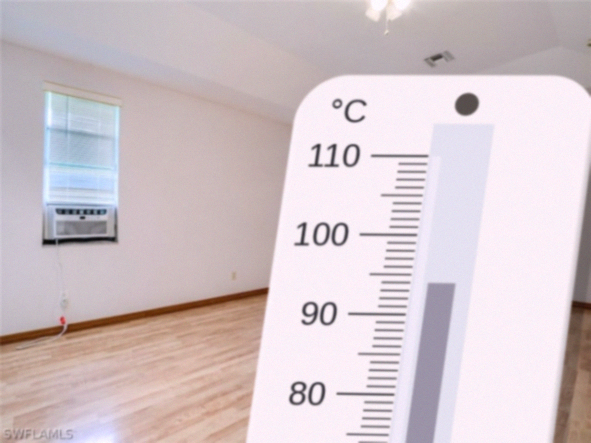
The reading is 94°C
